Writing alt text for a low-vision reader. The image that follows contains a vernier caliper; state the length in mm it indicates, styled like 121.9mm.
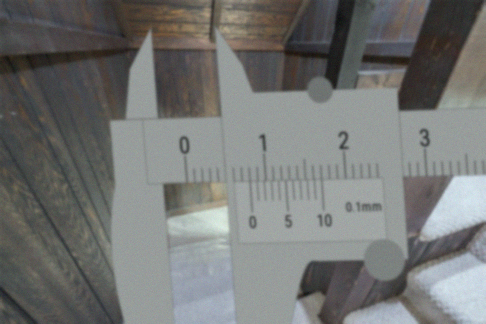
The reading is 8.0mm
